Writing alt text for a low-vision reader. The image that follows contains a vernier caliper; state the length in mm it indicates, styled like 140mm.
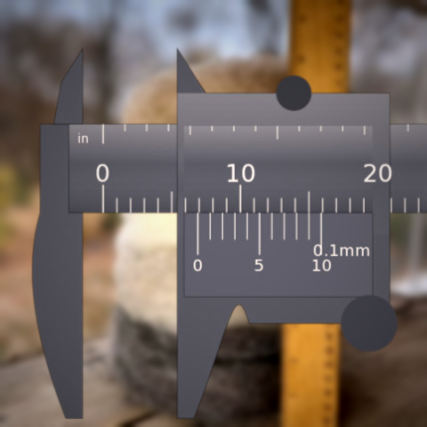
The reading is 6.9mm
